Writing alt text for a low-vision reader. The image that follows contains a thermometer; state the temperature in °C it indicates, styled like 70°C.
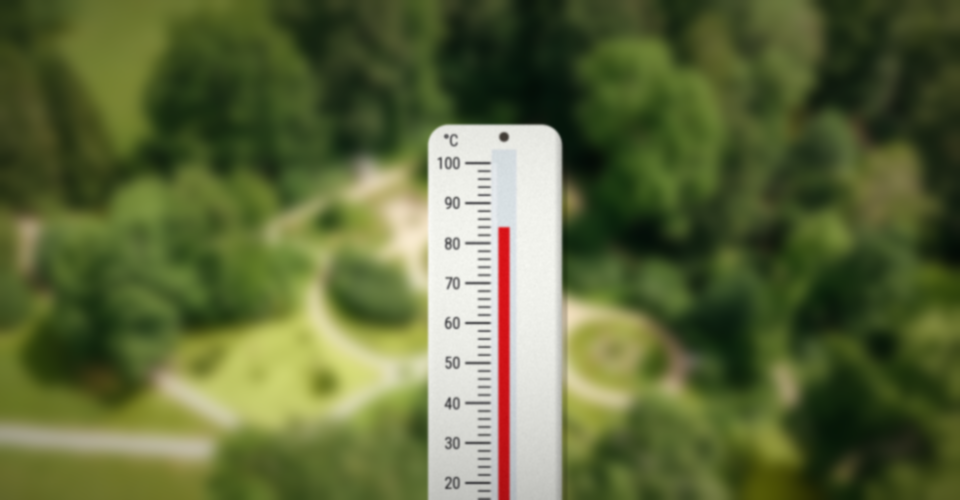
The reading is 84°C
